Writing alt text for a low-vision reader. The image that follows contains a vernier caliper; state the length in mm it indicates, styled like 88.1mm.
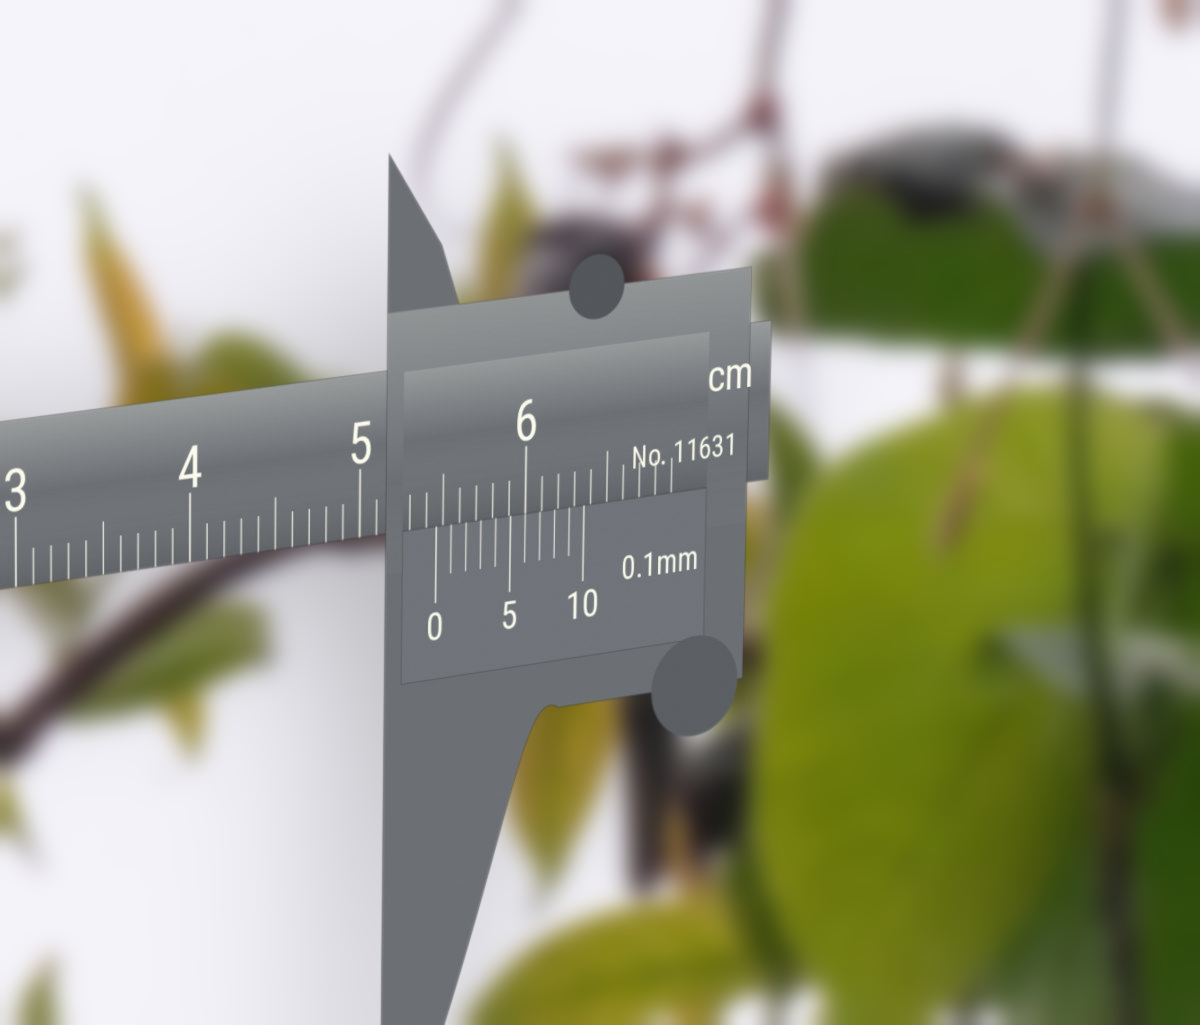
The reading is 54.6mm
